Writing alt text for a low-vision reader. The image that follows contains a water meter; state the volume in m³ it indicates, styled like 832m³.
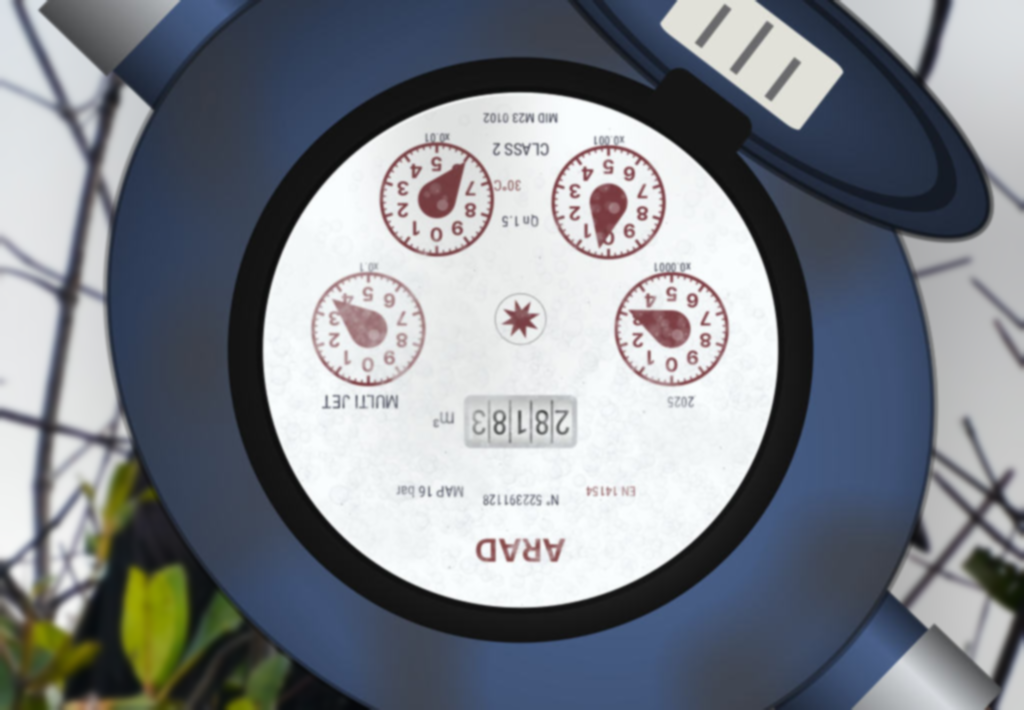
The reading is 28183.3603m³
